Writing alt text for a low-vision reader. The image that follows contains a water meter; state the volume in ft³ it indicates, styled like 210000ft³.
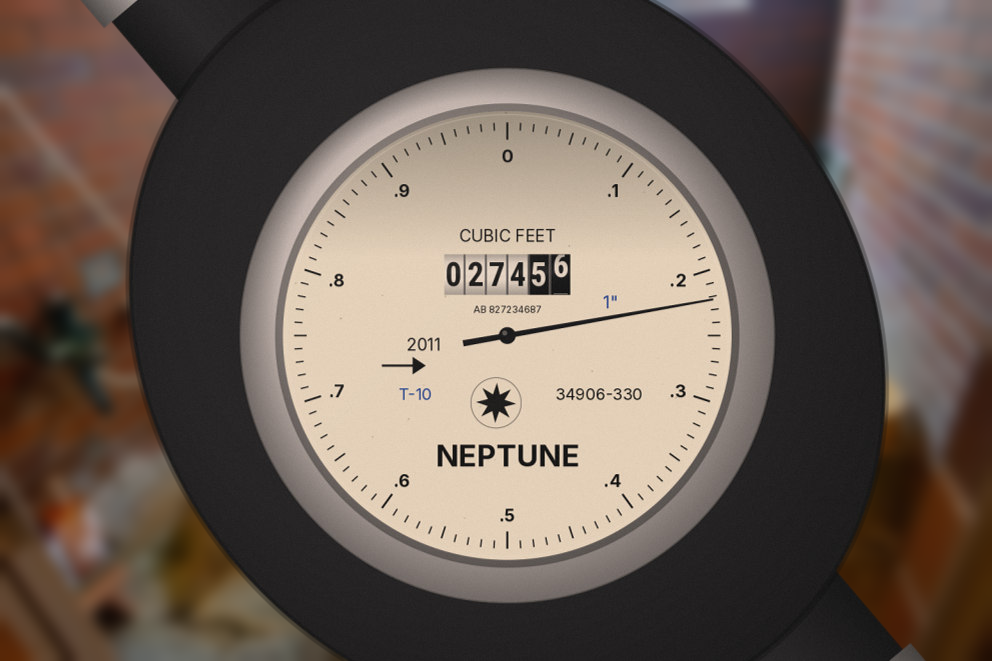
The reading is 27456.22ft³
